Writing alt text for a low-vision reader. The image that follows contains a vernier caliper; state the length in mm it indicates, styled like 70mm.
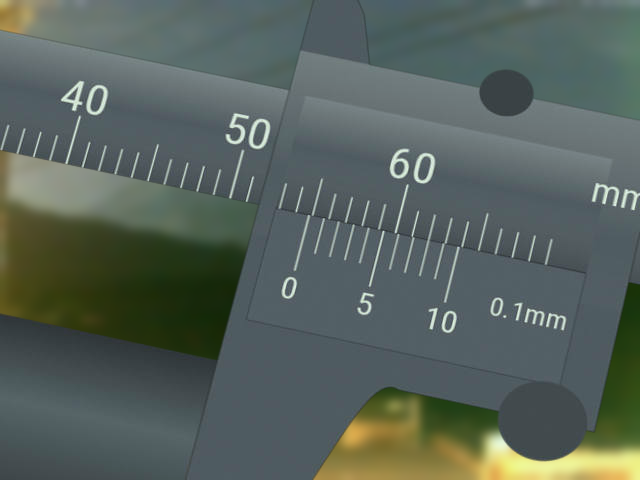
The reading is 54.8mm
